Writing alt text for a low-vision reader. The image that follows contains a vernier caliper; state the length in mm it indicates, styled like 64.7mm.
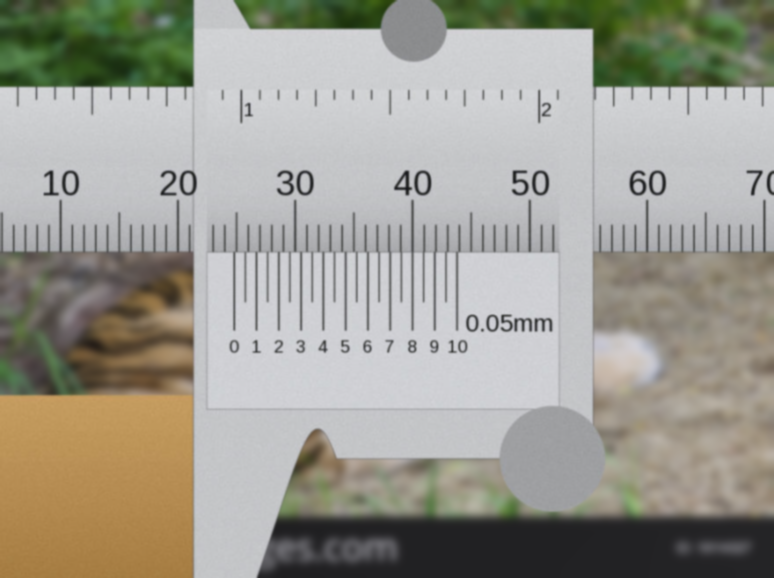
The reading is 24.8mm
